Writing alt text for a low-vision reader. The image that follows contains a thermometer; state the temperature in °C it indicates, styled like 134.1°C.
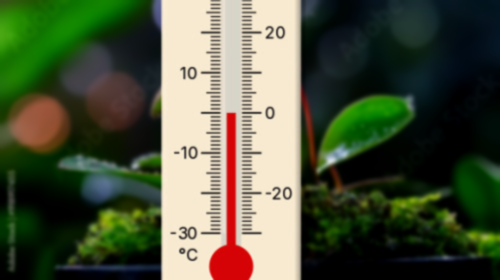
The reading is 0°C
